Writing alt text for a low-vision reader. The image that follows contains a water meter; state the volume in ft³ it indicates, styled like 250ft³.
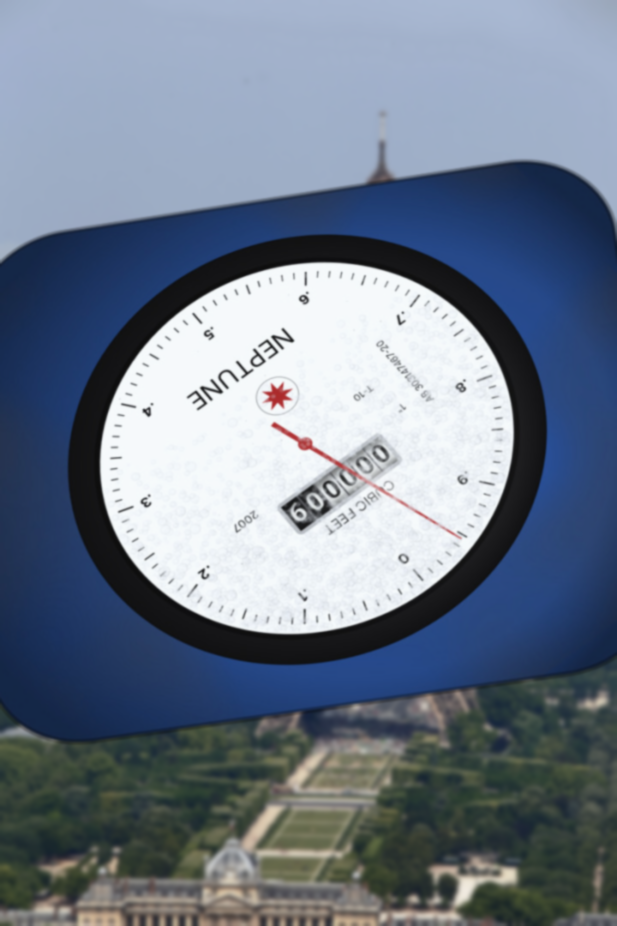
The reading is 8.95ft³
